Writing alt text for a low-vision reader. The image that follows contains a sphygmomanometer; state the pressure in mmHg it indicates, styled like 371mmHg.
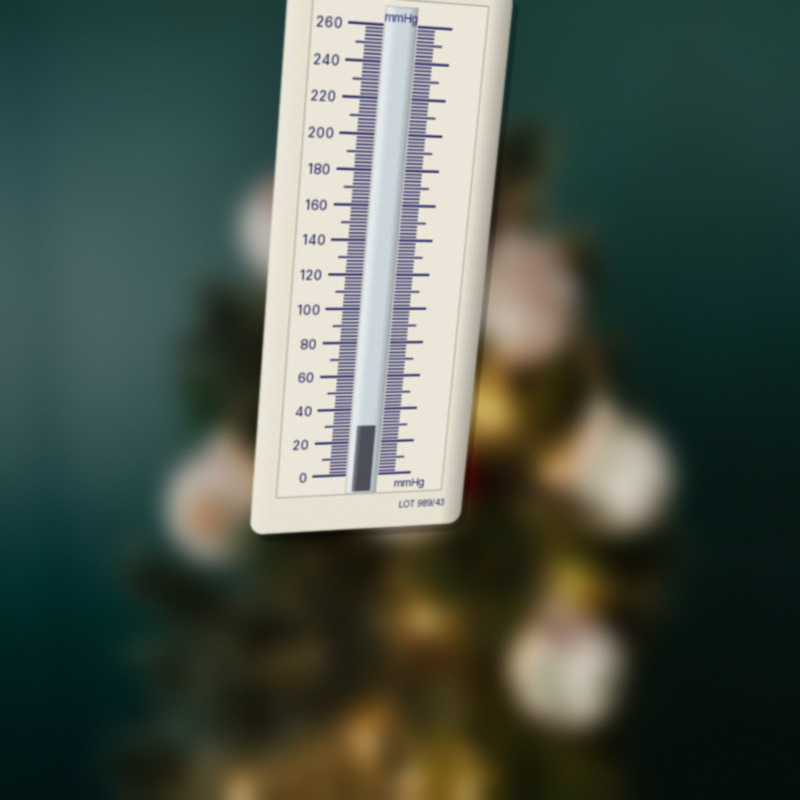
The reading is 30mmHg
